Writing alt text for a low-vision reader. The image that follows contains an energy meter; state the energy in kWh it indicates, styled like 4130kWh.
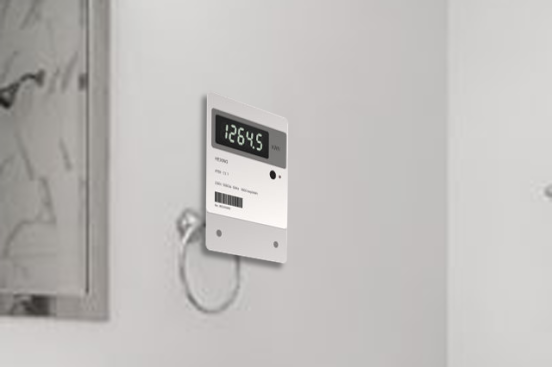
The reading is 1264.5kWh
